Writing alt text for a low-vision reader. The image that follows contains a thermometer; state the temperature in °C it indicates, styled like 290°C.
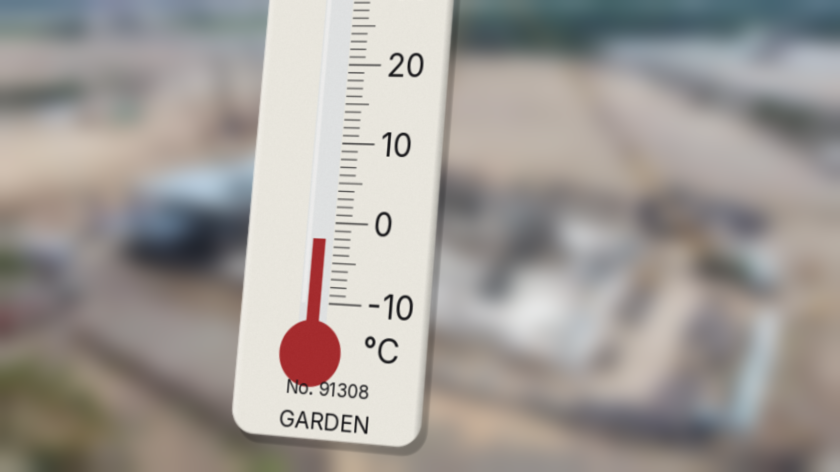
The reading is -2°C
